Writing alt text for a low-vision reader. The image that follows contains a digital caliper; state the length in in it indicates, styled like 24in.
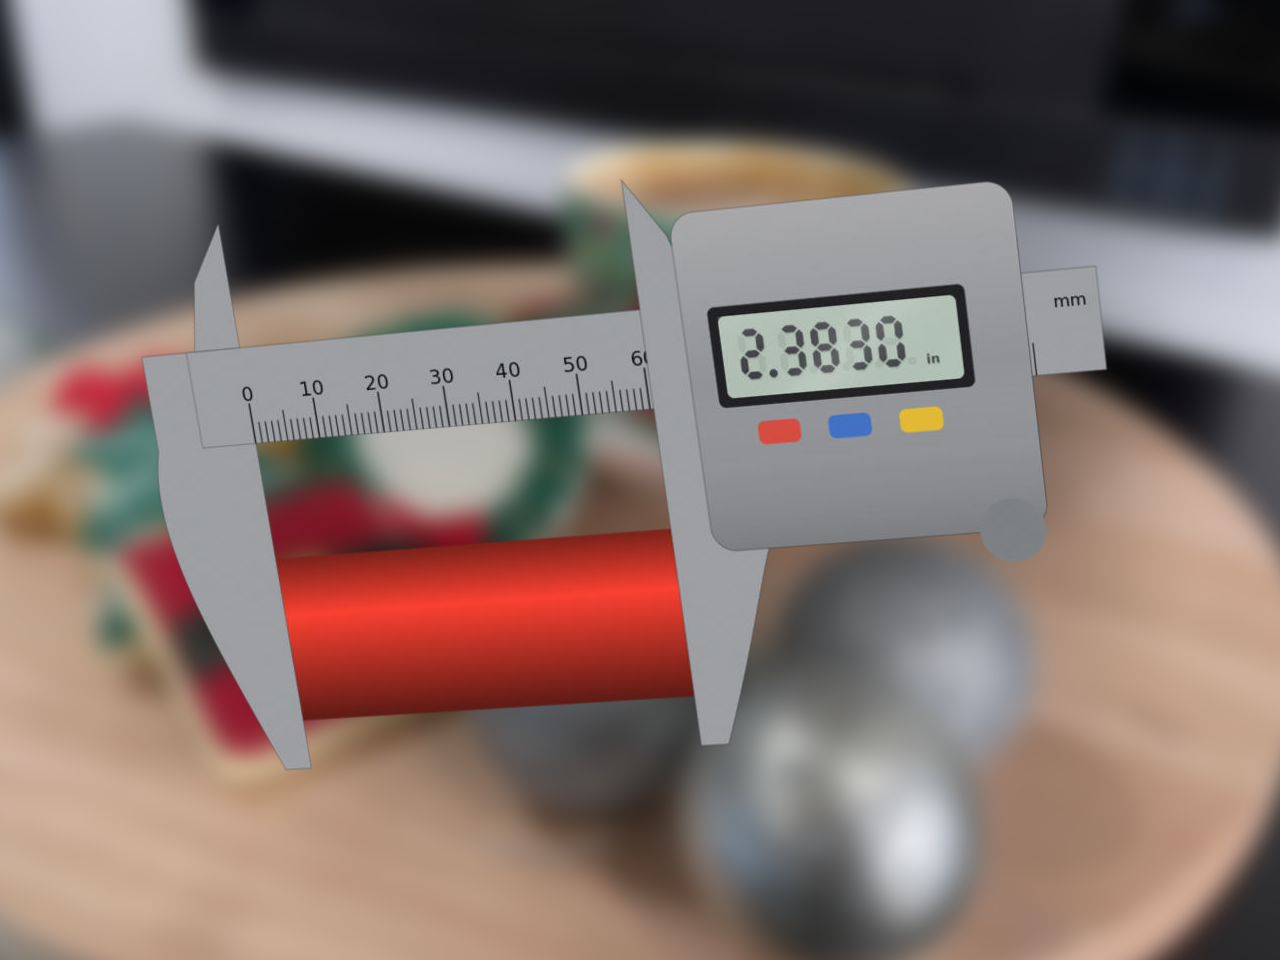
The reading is 2.3830in
